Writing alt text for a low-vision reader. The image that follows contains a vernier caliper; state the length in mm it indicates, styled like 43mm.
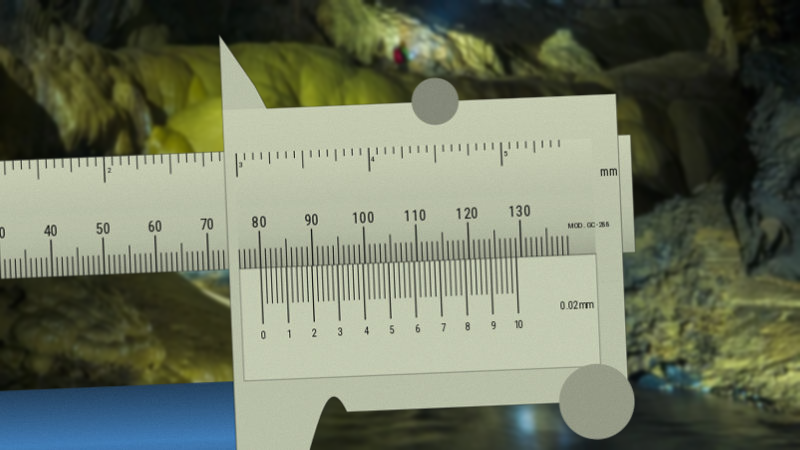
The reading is 80.0mm
